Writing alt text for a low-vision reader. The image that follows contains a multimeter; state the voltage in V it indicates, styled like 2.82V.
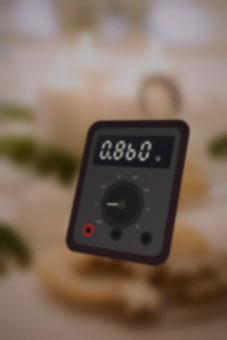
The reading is 0.860V
